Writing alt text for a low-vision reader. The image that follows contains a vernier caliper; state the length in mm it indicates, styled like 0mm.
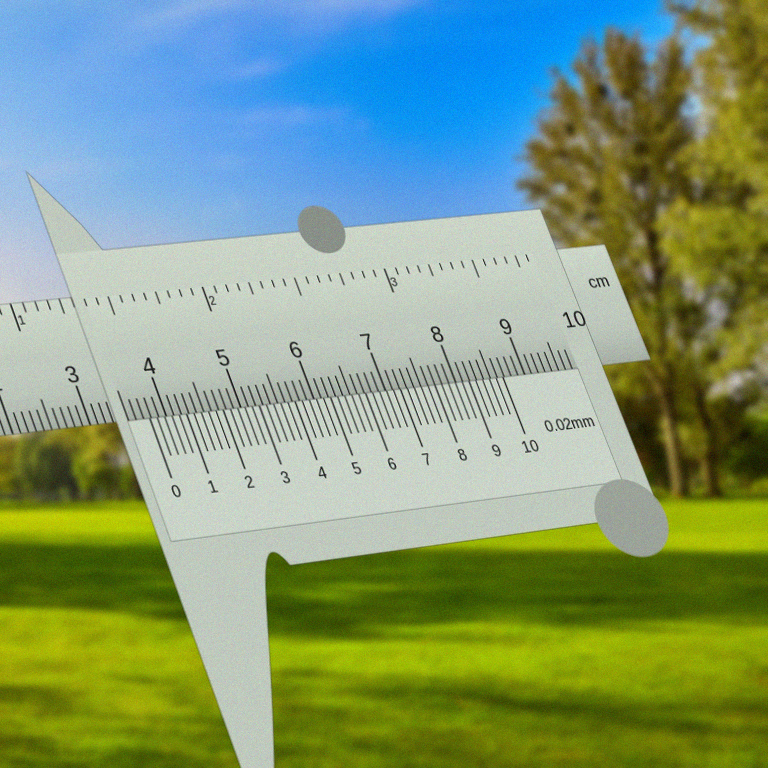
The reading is 37.8mm
